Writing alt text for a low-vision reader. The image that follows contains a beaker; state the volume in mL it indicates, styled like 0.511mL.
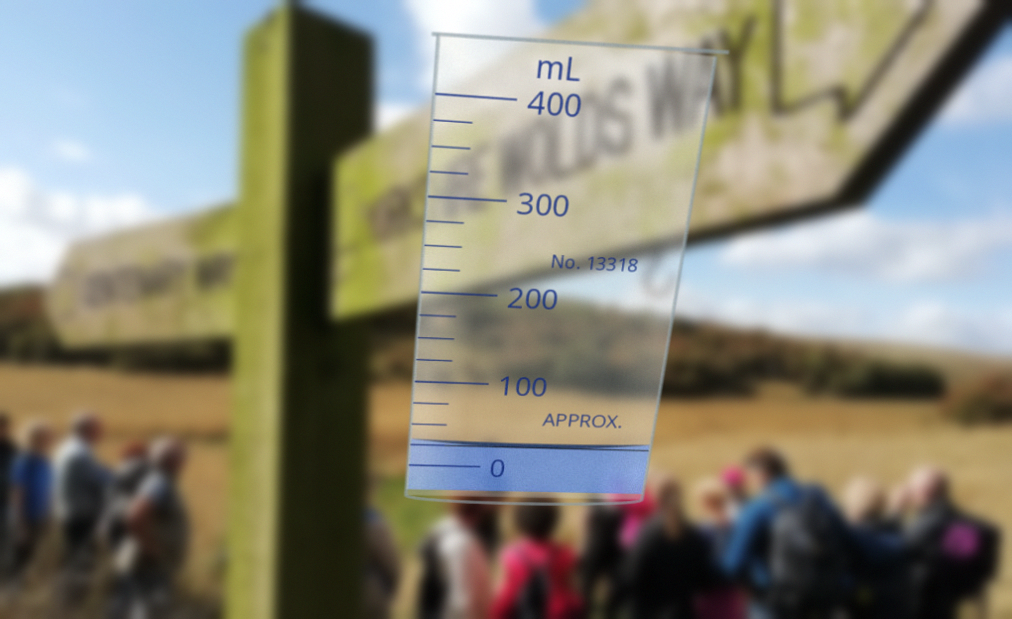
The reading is 25mL
